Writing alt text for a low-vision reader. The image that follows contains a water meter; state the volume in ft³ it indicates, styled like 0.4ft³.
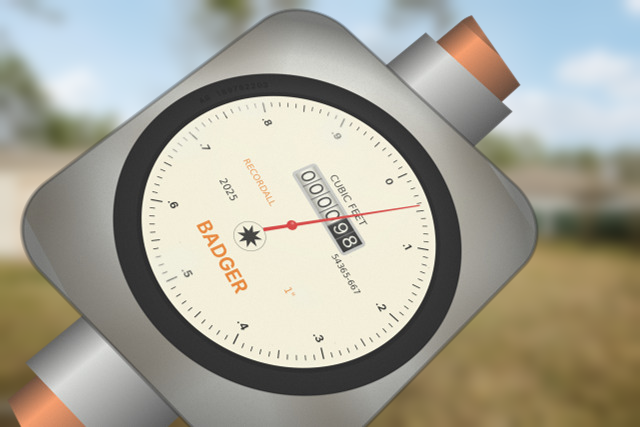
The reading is 98.04ft³
